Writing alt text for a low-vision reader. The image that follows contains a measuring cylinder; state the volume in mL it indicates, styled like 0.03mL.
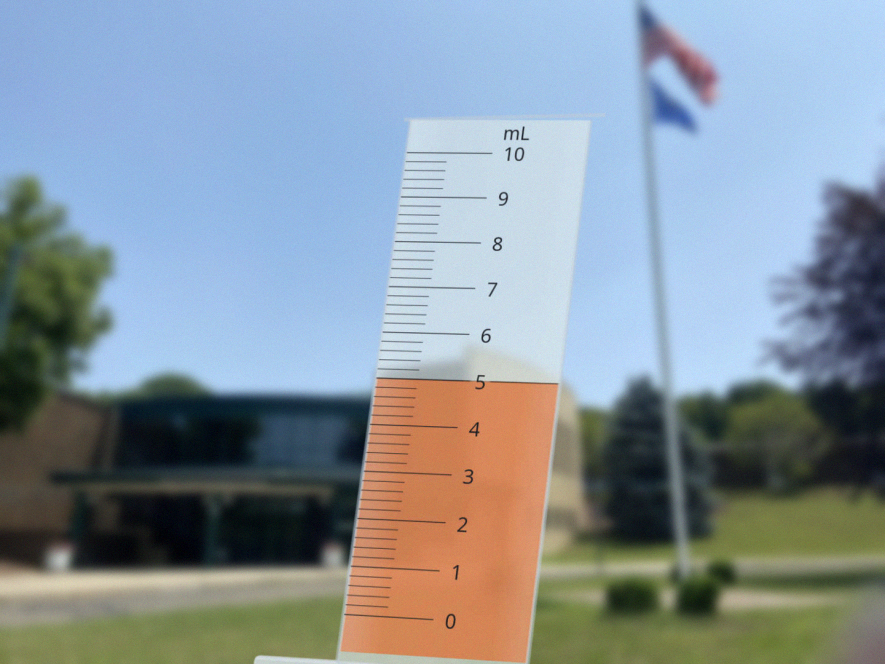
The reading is 5mL
